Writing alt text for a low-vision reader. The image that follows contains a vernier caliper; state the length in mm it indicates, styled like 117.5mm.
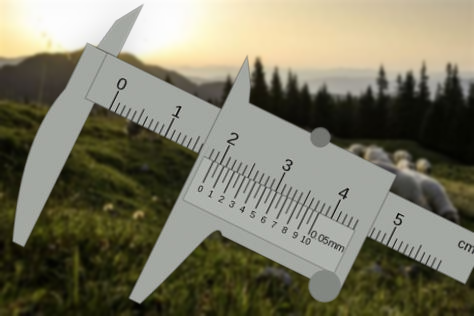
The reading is 18.8mm
